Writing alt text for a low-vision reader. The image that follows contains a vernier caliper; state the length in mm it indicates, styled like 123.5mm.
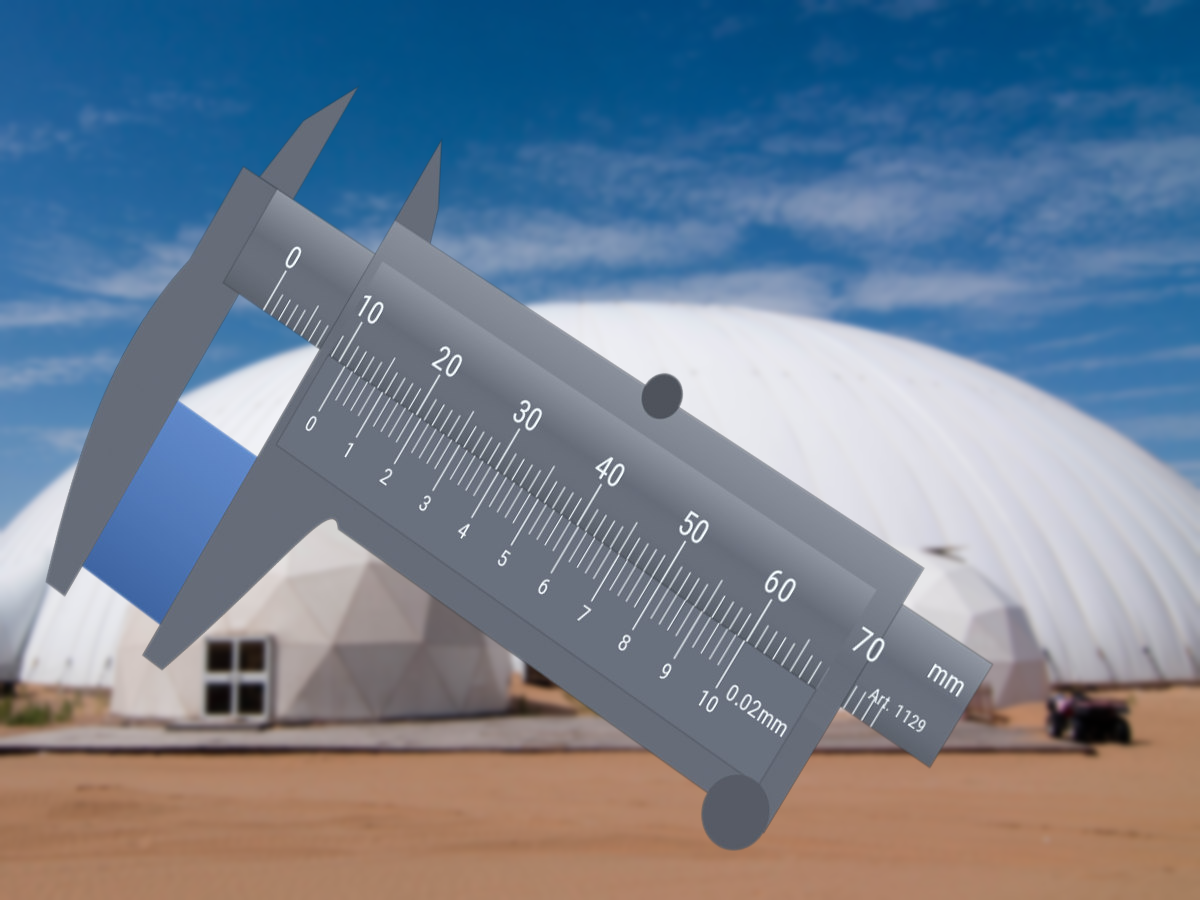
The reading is 10.8mm
